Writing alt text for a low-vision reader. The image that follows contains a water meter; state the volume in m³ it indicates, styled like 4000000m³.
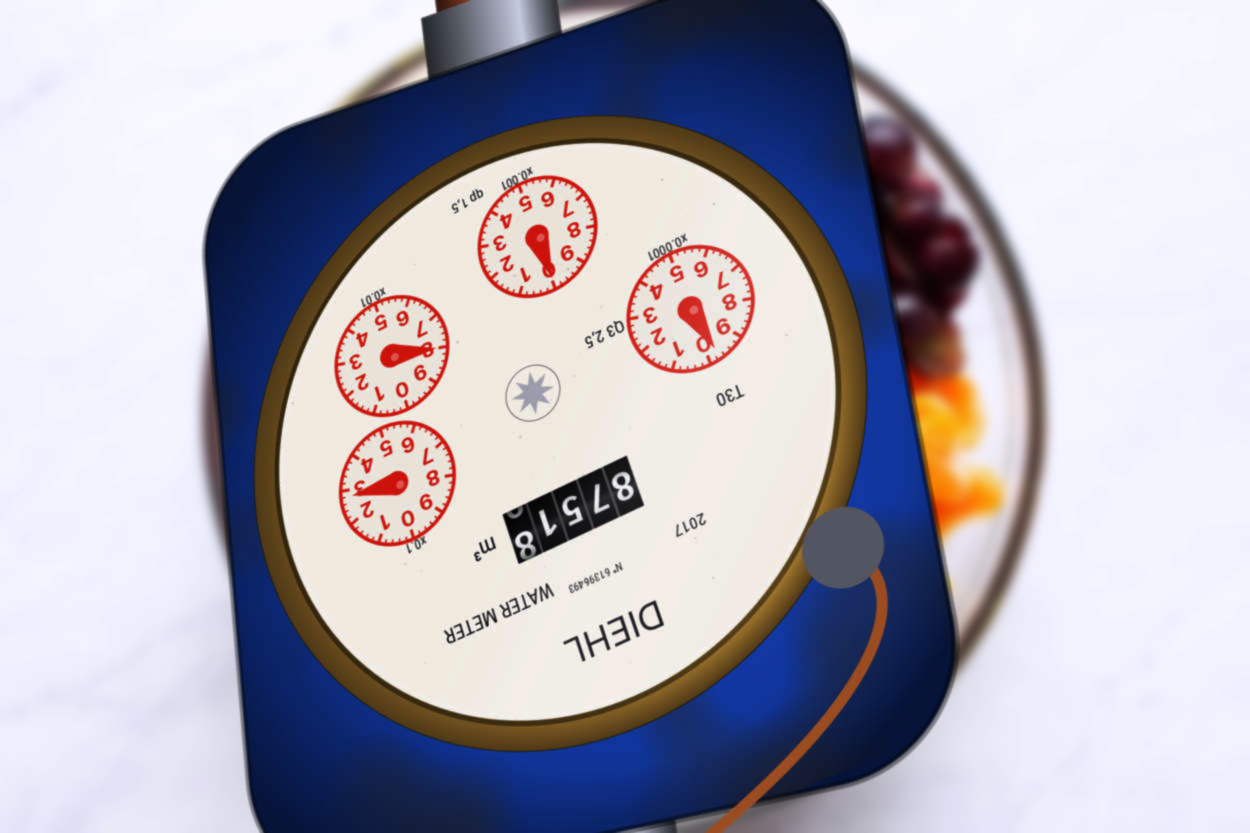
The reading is 87518.2799m³
